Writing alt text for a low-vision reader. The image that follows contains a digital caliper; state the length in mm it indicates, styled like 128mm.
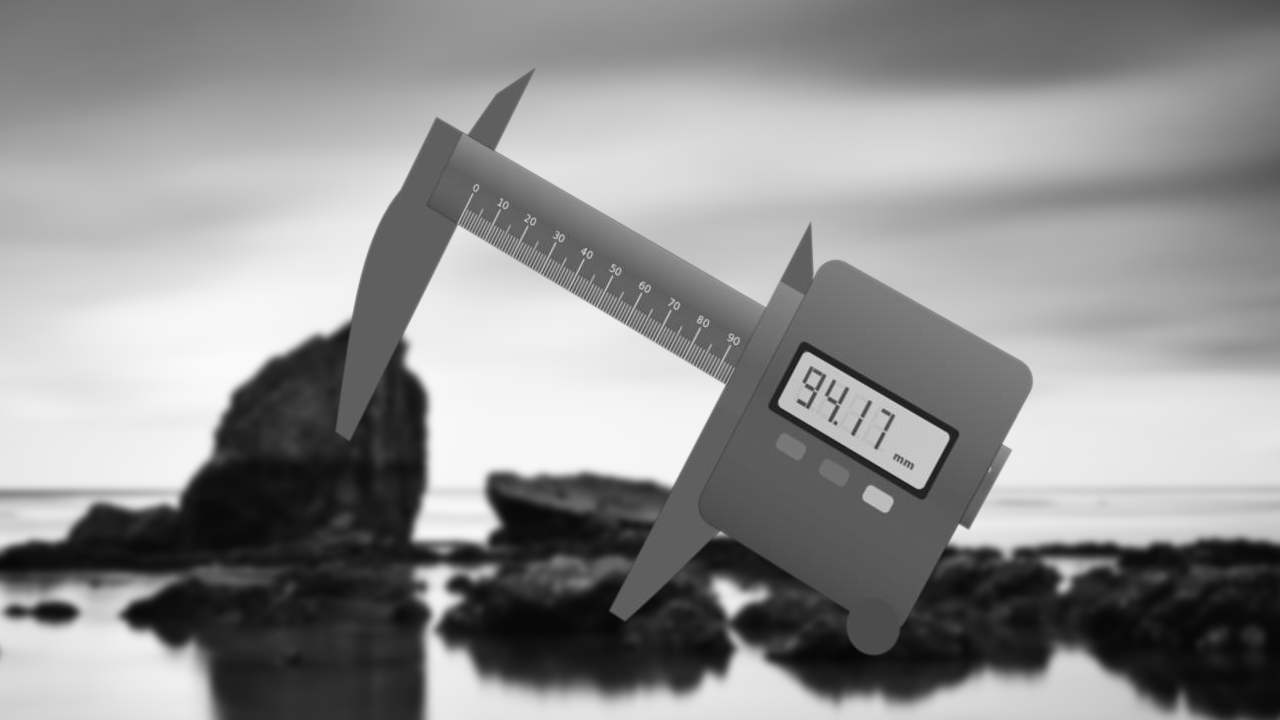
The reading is 94.17mm
